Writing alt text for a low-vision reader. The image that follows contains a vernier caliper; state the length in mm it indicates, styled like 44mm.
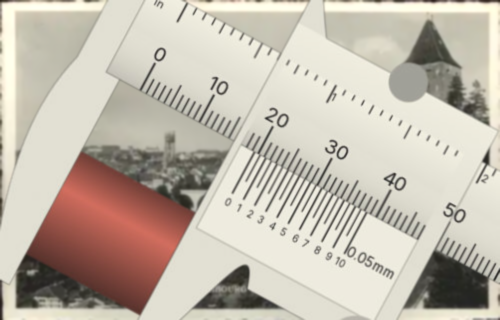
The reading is 19.4mm
